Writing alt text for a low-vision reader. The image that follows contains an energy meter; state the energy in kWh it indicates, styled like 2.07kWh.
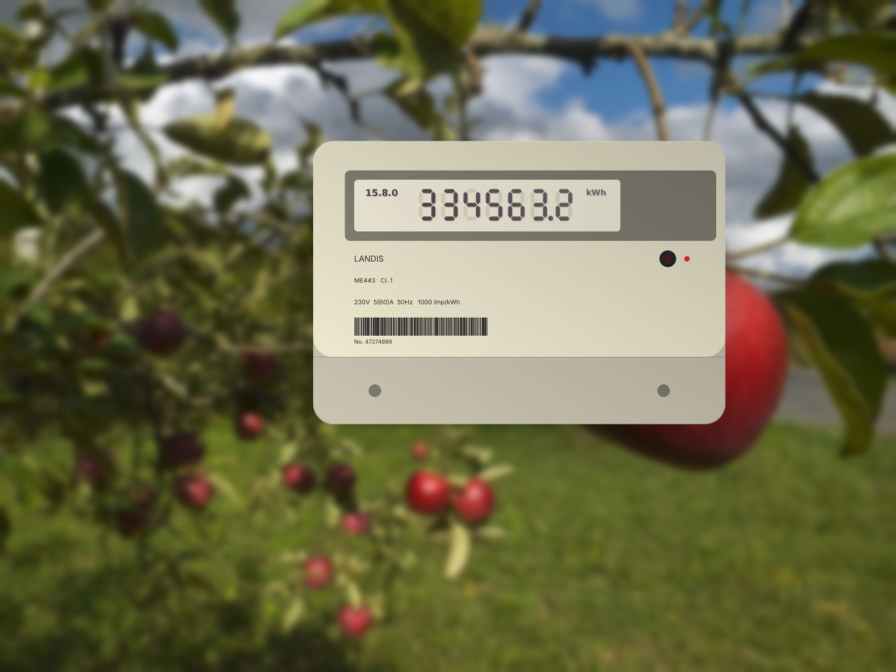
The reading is 334563.2kWh
